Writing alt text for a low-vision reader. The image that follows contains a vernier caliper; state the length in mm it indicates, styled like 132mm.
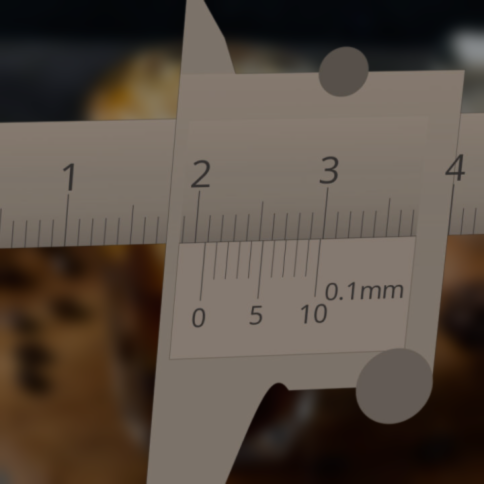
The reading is 20.8mm
